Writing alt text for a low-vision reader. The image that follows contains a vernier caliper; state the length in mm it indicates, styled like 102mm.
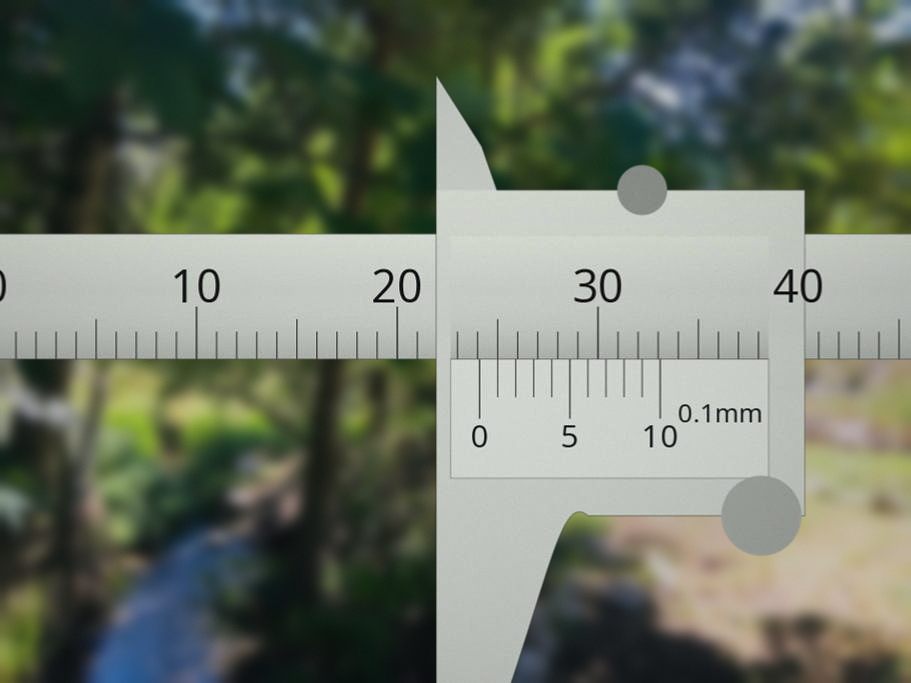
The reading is 24.1mm
